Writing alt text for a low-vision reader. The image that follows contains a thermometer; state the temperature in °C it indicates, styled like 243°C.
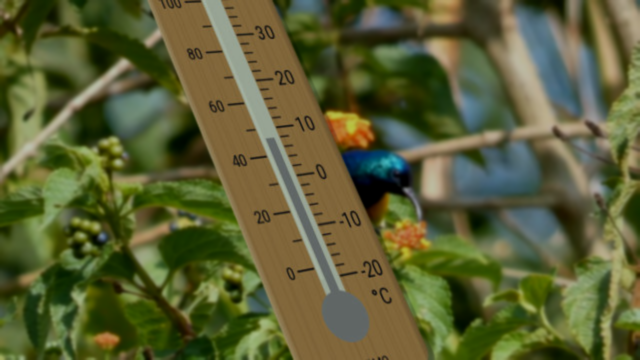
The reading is 8°C
